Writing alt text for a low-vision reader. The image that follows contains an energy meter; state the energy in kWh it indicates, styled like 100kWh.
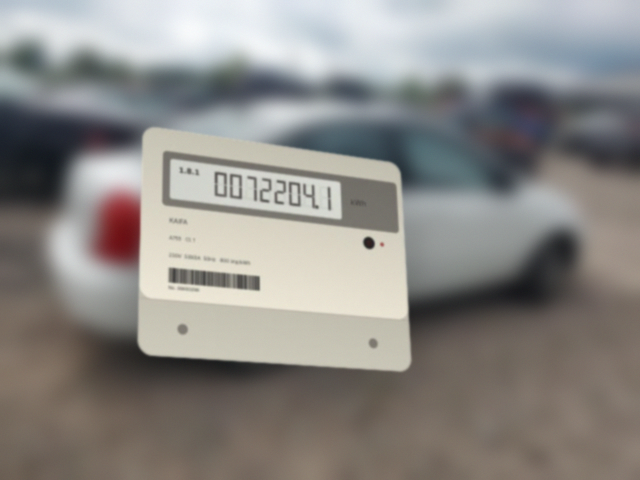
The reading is 72204.1kWh
